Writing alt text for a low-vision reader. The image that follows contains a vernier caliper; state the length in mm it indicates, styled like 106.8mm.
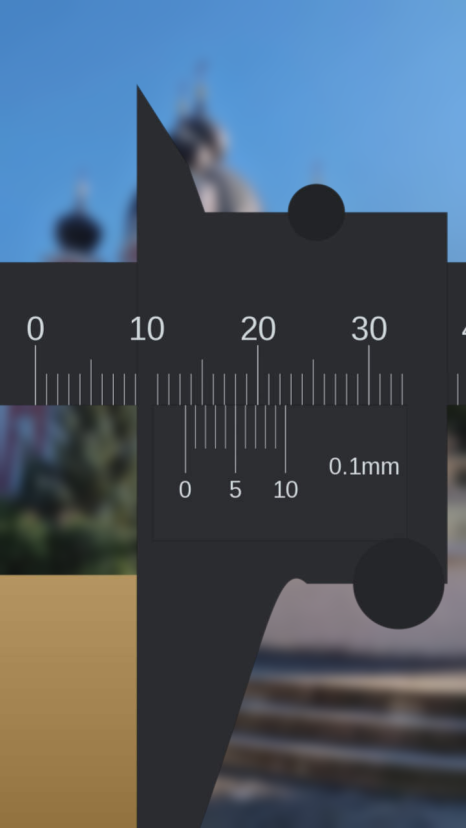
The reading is 13.5mm
